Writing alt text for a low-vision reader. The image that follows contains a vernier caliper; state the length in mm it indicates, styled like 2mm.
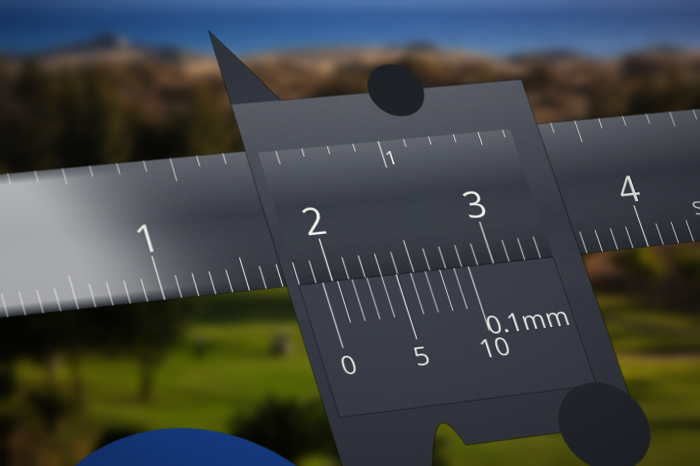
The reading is 19.4mm
